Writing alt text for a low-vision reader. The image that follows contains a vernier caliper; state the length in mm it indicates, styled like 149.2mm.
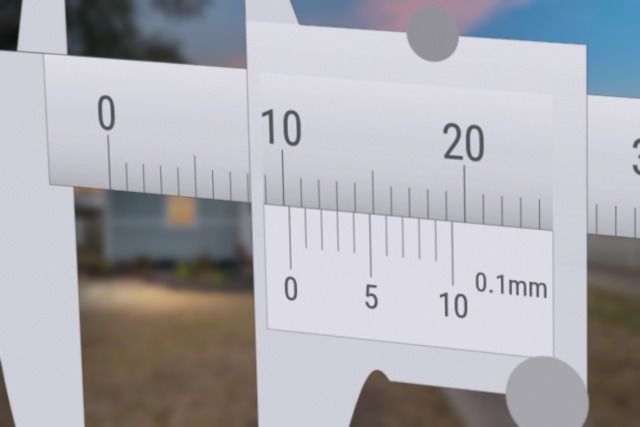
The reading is 10.3mm
